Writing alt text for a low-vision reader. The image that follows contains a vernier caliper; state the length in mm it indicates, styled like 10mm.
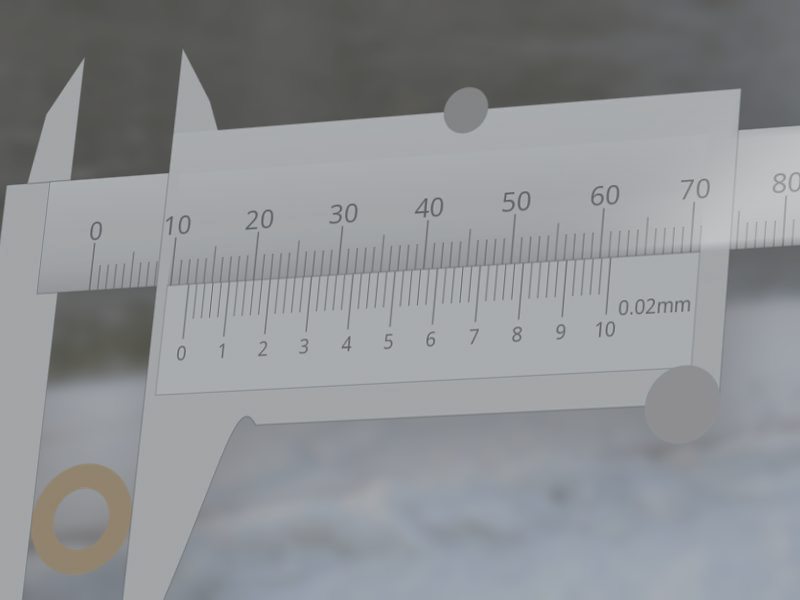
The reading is 12.2mm
